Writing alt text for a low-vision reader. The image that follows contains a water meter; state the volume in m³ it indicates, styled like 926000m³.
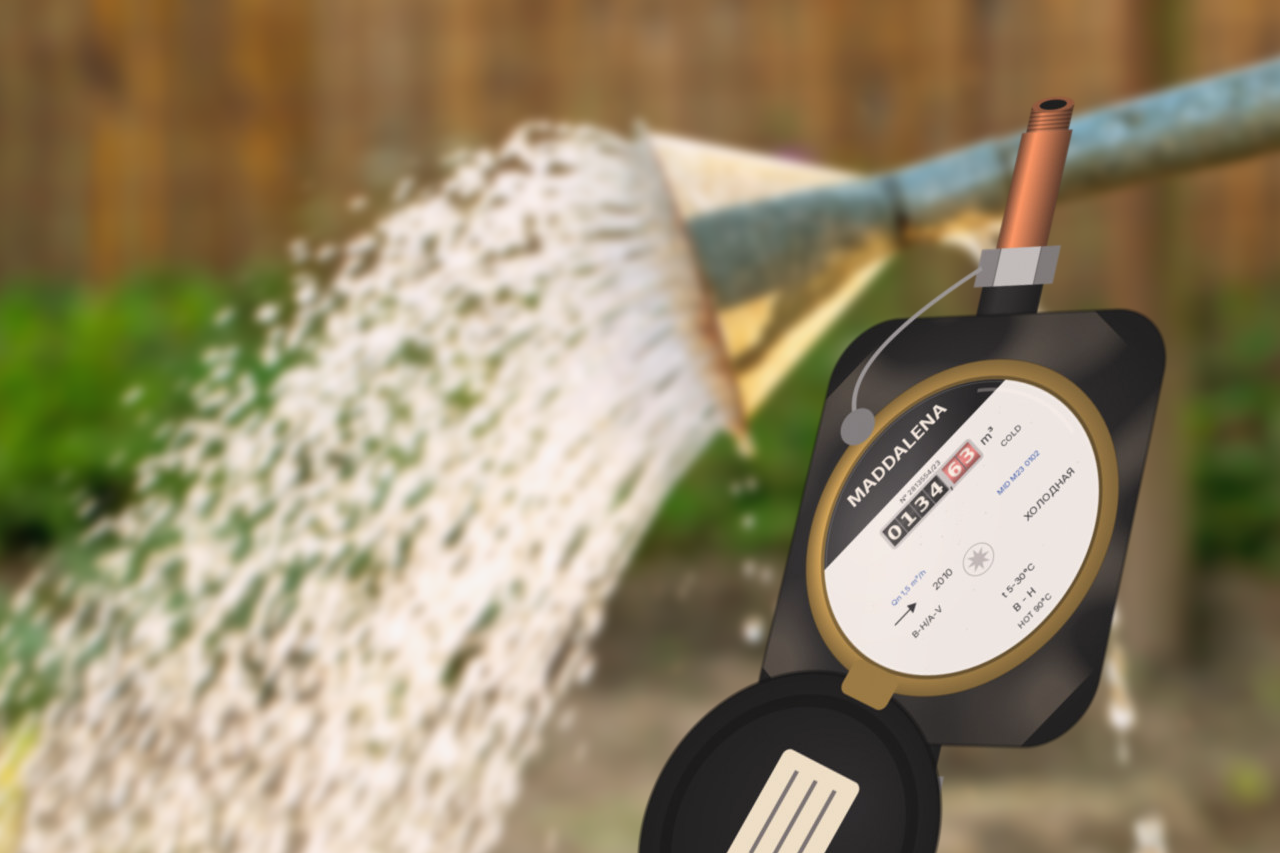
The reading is 134.63m³
